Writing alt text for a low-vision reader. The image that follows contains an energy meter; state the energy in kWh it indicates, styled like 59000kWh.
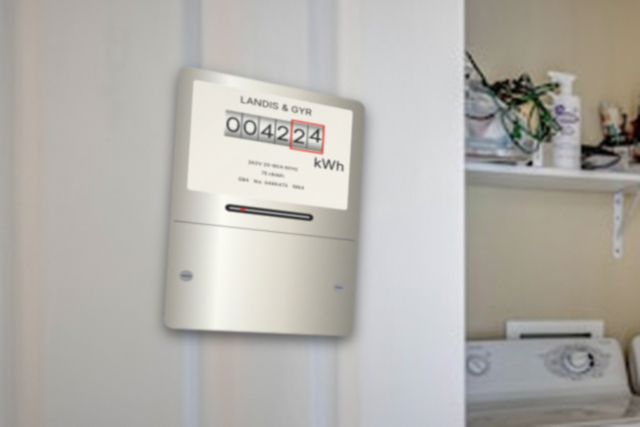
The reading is 42.24kWh
